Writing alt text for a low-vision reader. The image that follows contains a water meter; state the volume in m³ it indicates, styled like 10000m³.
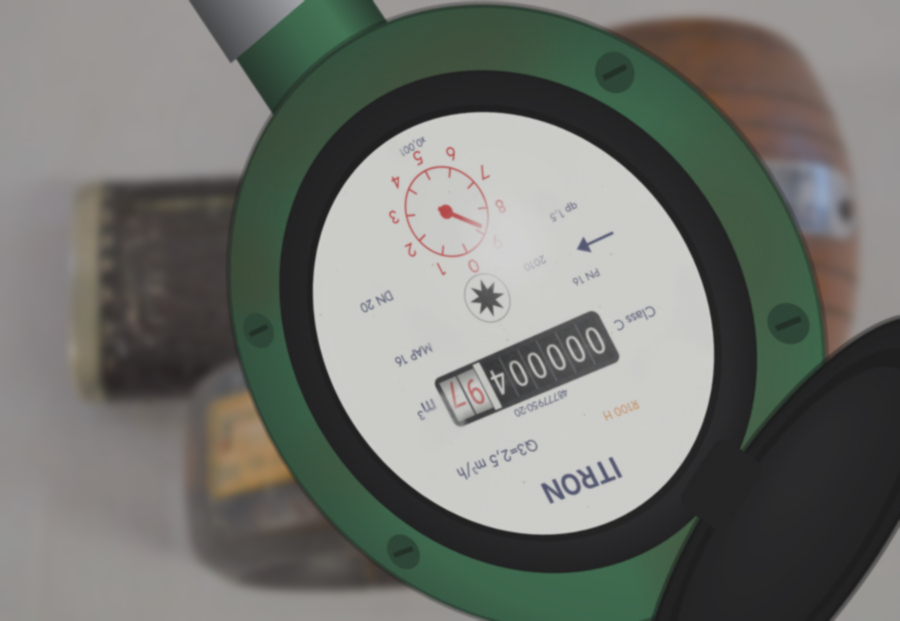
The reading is 4.968m³
